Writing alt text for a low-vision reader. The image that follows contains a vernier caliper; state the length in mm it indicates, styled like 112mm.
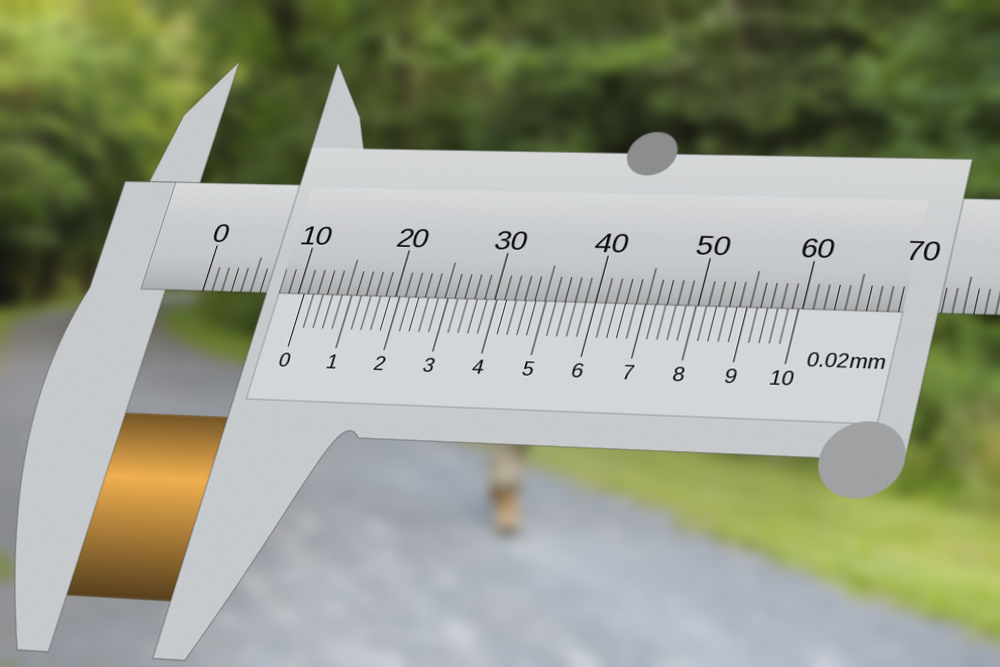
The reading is 10.6mm
